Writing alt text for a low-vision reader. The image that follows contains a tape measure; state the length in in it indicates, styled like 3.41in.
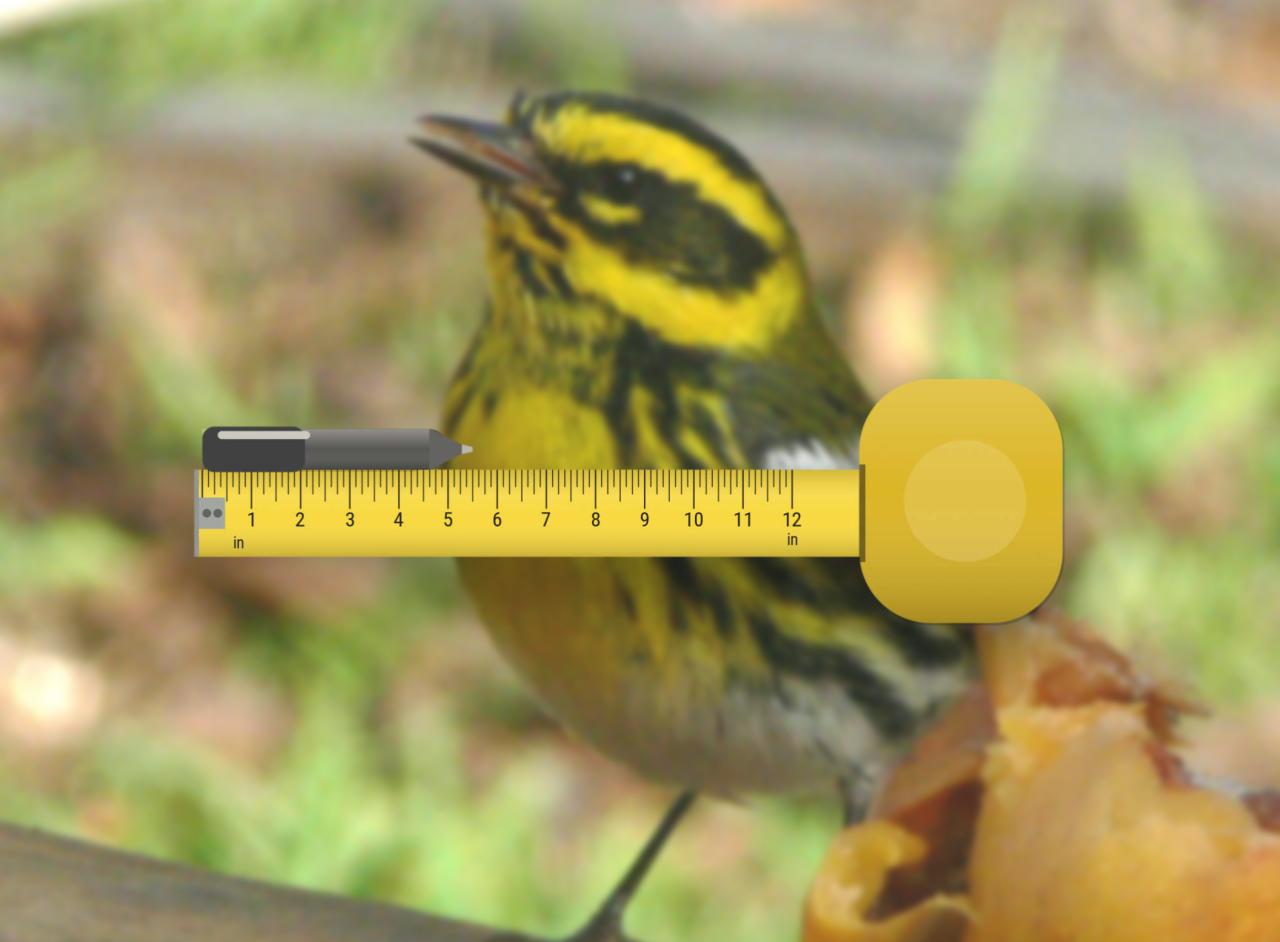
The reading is 5.5in
